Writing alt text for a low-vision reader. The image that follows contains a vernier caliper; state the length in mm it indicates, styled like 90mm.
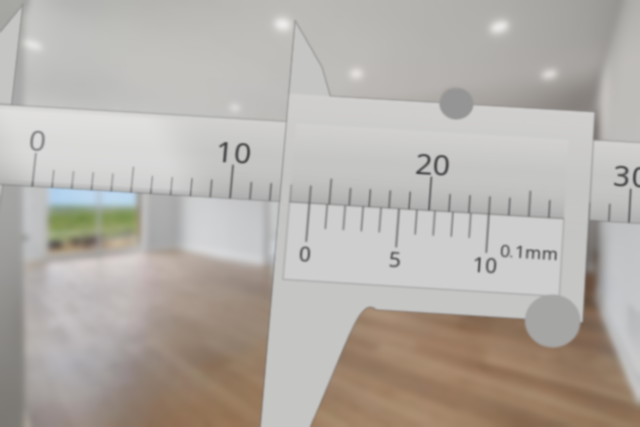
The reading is 14.0mm
